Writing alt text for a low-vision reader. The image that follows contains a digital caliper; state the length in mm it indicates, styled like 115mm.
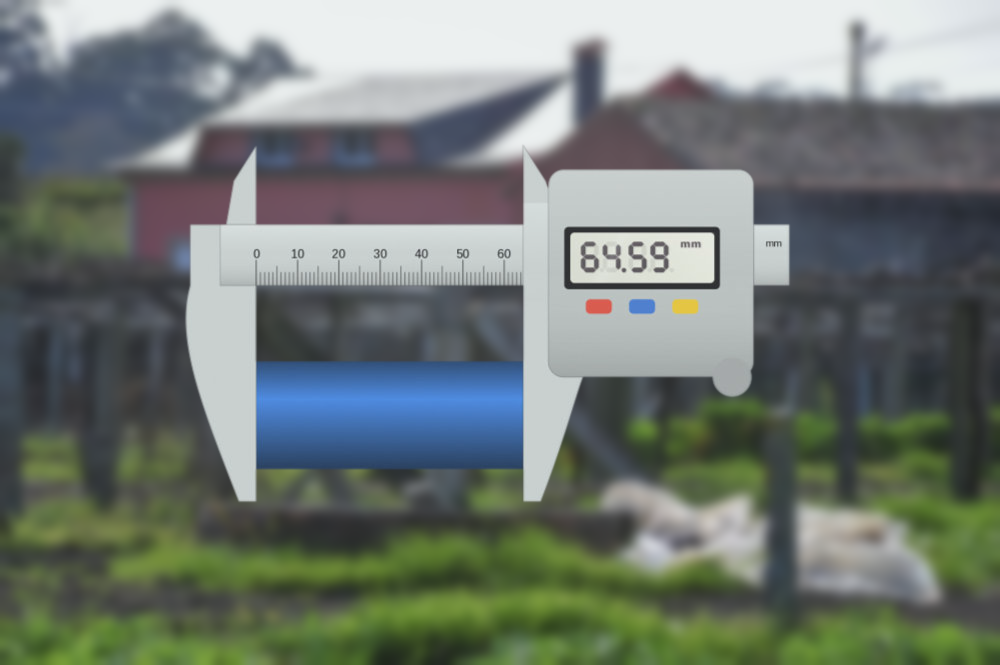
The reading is 64.59mm
